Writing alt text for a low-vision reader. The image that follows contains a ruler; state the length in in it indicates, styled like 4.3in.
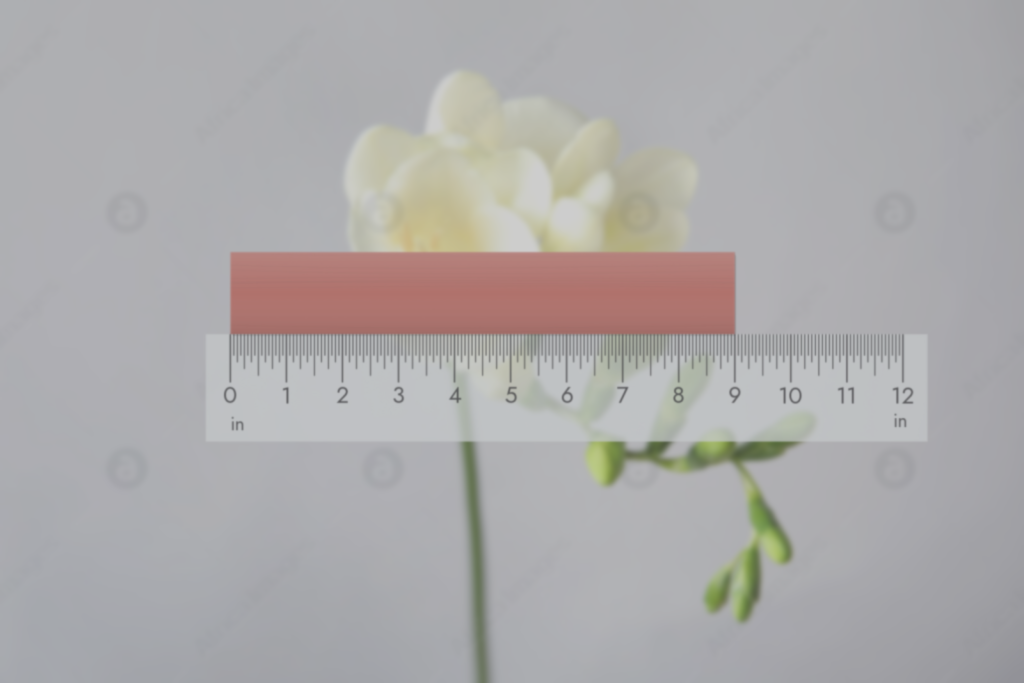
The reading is 9in
